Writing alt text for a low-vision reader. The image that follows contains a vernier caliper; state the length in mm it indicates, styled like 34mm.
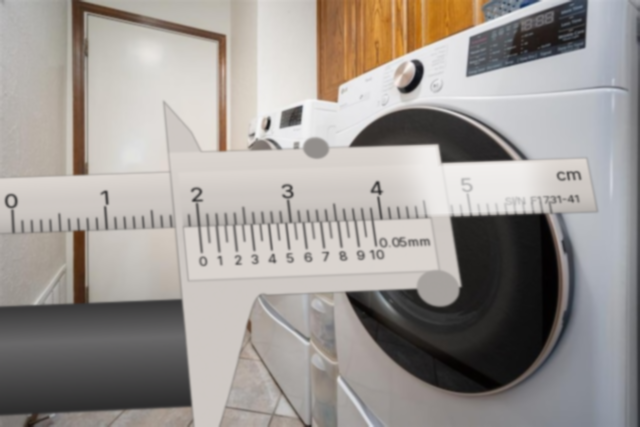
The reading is 20.0mm
